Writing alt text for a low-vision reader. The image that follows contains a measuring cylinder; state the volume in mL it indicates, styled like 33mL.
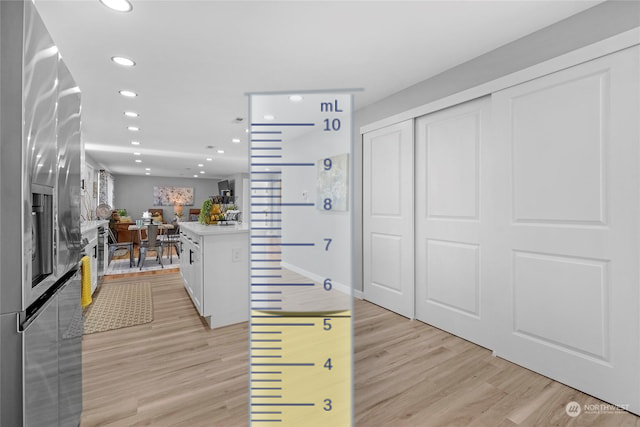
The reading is 5.2mL
